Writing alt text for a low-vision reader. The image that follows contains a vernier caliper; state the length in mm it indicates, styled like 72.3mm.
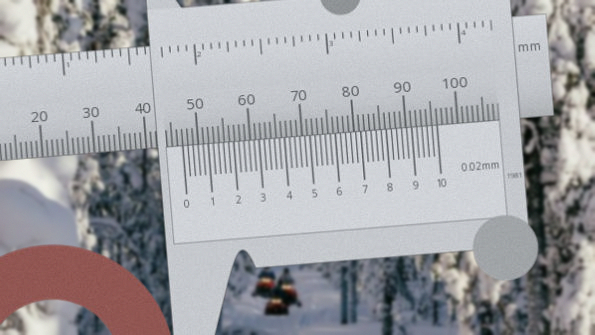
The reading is 47.0mm
